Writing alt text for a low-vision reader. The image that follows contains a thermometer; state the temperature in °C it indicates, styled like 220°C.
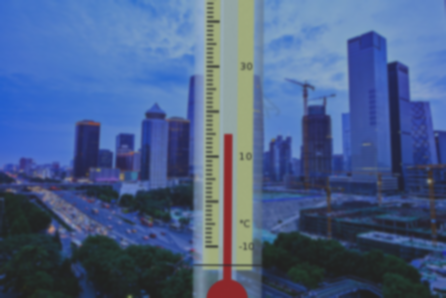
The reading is 15°C
